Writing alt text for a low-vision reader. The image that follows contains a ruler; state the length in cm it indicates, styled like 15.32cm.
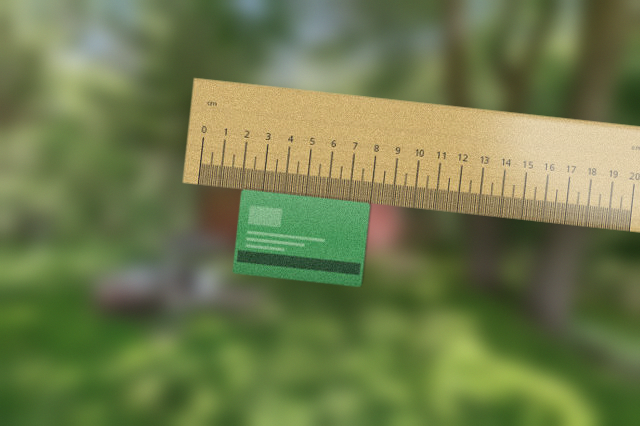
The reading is 6cm
